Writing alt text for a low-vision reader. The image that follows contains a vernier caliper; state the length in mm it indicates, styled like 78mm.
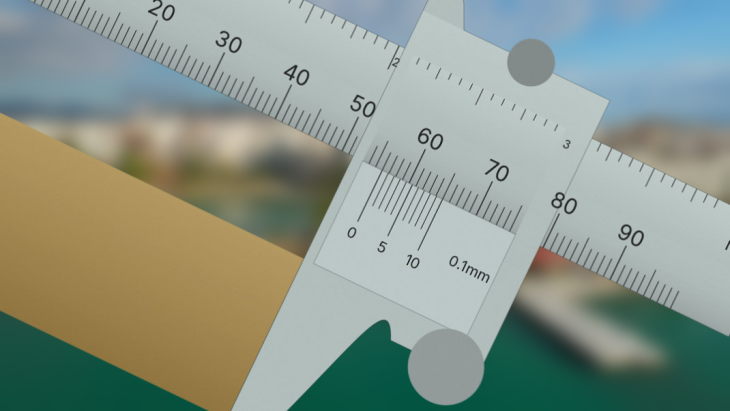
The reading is 56.0mm
